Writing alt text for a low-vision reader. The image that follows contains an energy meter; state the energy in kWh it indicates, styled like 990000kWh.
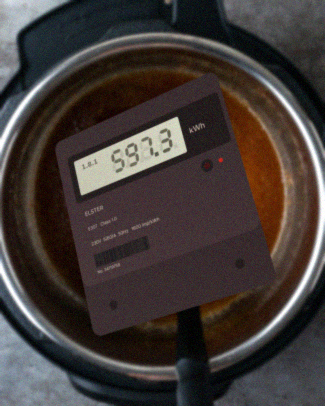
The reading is 597.3kWh
